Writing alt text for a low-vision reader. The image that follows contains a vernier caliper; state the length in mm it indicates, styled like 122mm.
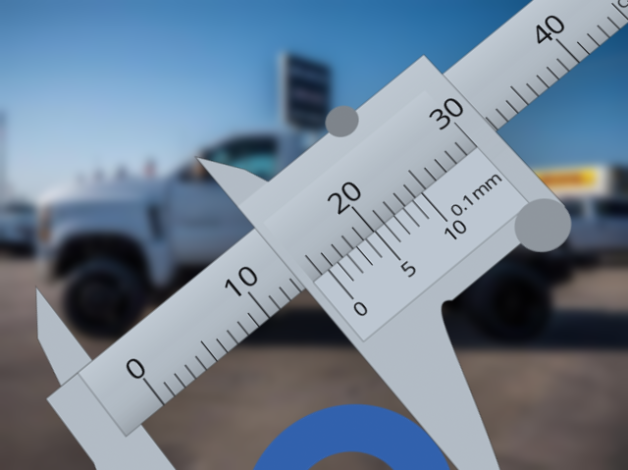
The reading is 15.6mm
